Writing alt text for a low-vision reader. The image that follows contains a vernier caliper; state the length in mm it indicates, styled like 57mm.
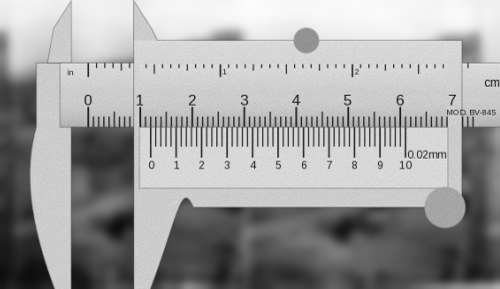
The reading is 12.0mm
